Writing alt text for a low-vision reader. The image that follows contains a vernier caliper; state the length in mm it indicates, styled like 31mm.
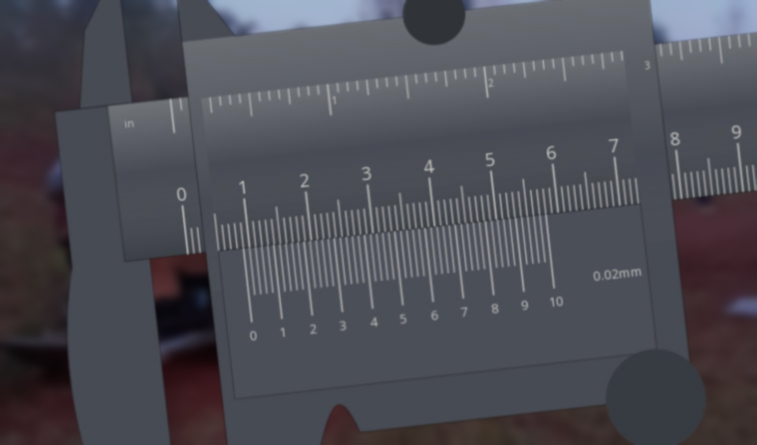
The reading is 9.0mm
